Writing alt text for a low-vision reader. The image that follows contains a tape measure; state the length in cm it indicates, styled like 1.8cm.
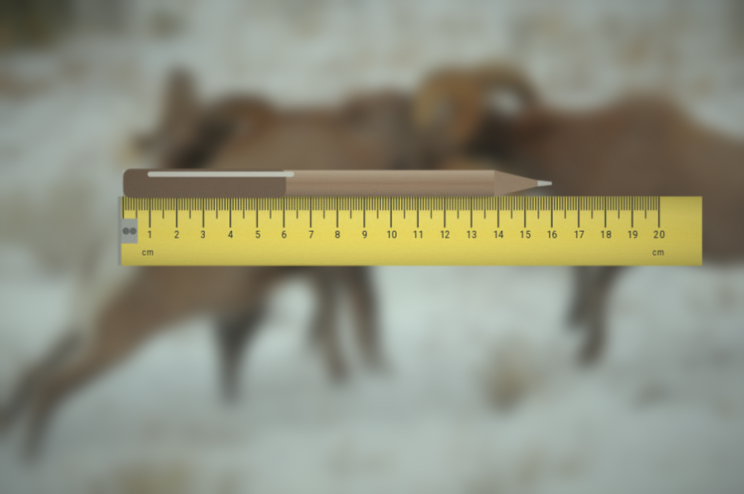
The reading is 16cm
